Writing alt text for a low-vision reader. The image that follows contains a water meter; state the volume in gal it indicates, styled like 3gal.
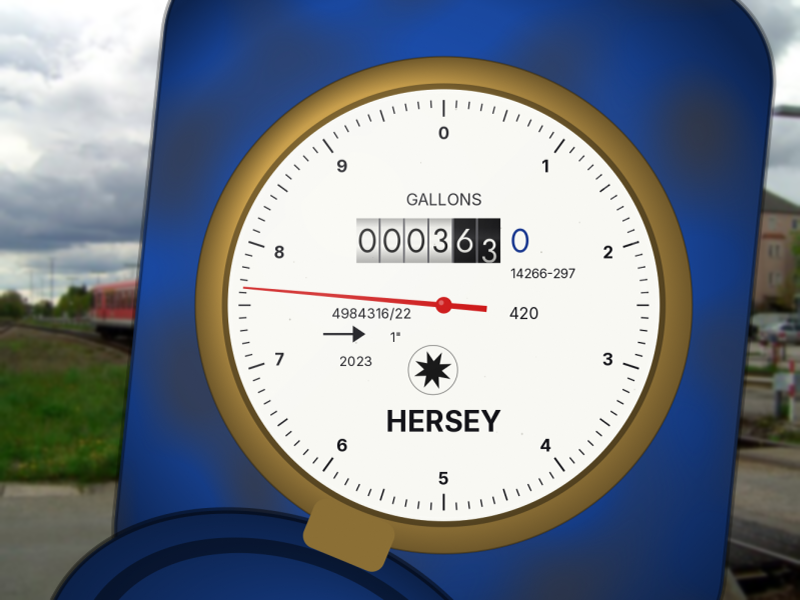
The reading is 3627.6gal
